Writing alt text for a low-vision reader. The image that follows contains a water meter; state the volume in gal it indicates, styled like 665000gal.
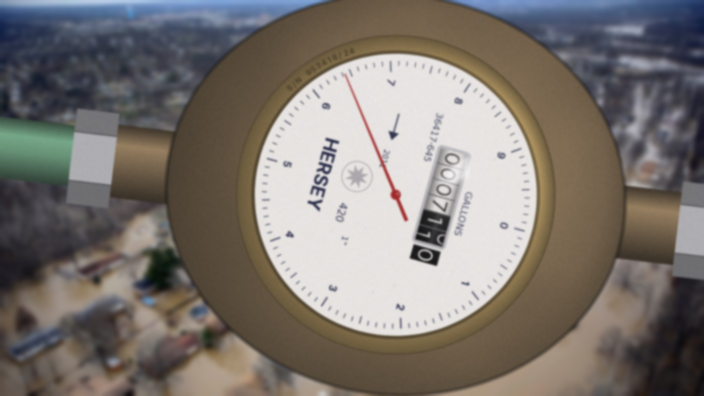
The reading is 7106.4gal
